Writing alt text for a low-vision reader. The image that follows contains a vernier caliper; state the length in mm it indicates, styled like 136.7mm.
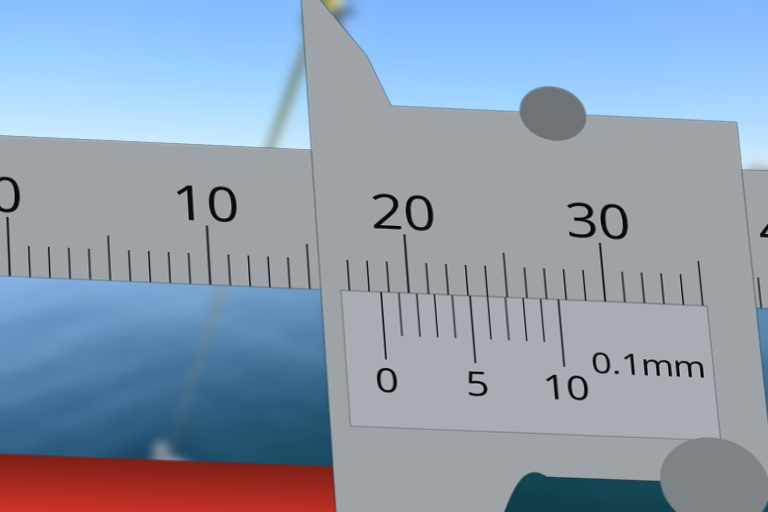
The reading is 18.6mm
